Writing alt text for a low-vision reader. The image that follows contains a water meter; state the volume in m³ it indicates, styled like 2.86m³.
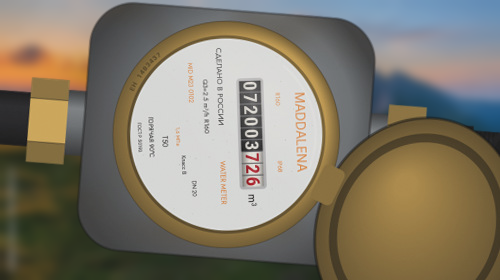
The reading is 72003.726m³
